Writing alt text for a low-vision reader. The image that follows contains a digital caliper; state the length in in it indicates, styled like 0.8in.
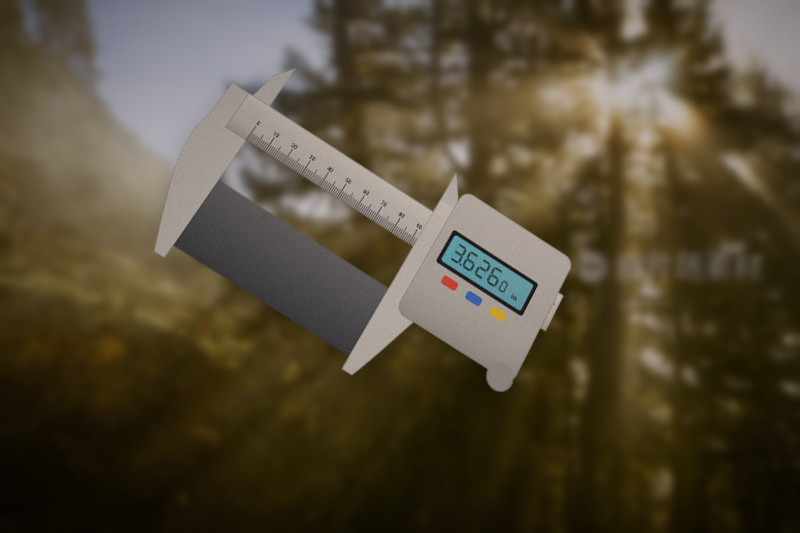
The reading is 3.6260in
